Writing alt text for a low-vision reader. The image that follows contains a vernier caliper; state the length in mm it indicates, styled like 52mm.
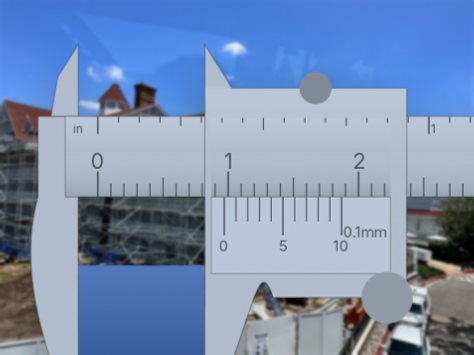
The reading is 9.7mm
